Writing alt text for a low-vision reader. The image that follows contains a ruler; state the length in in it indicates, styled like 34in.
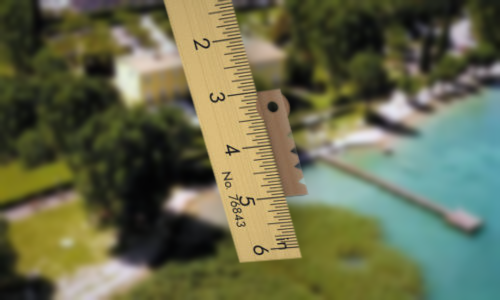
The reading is 2in
